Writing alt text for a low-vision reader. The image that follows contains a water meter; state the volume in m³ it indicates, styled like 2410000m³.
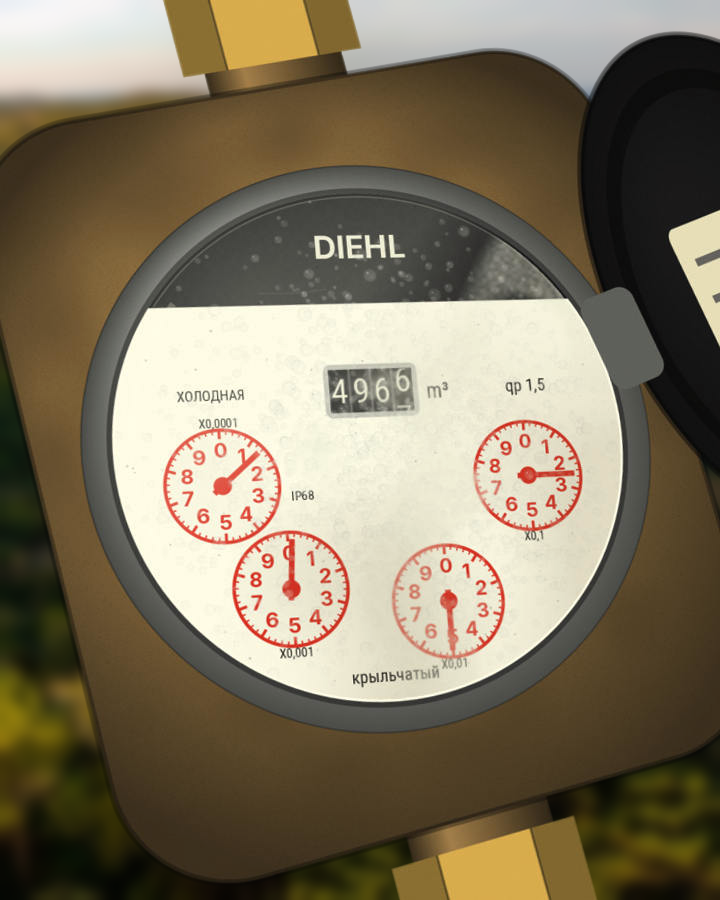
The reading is 4966.2501m³
